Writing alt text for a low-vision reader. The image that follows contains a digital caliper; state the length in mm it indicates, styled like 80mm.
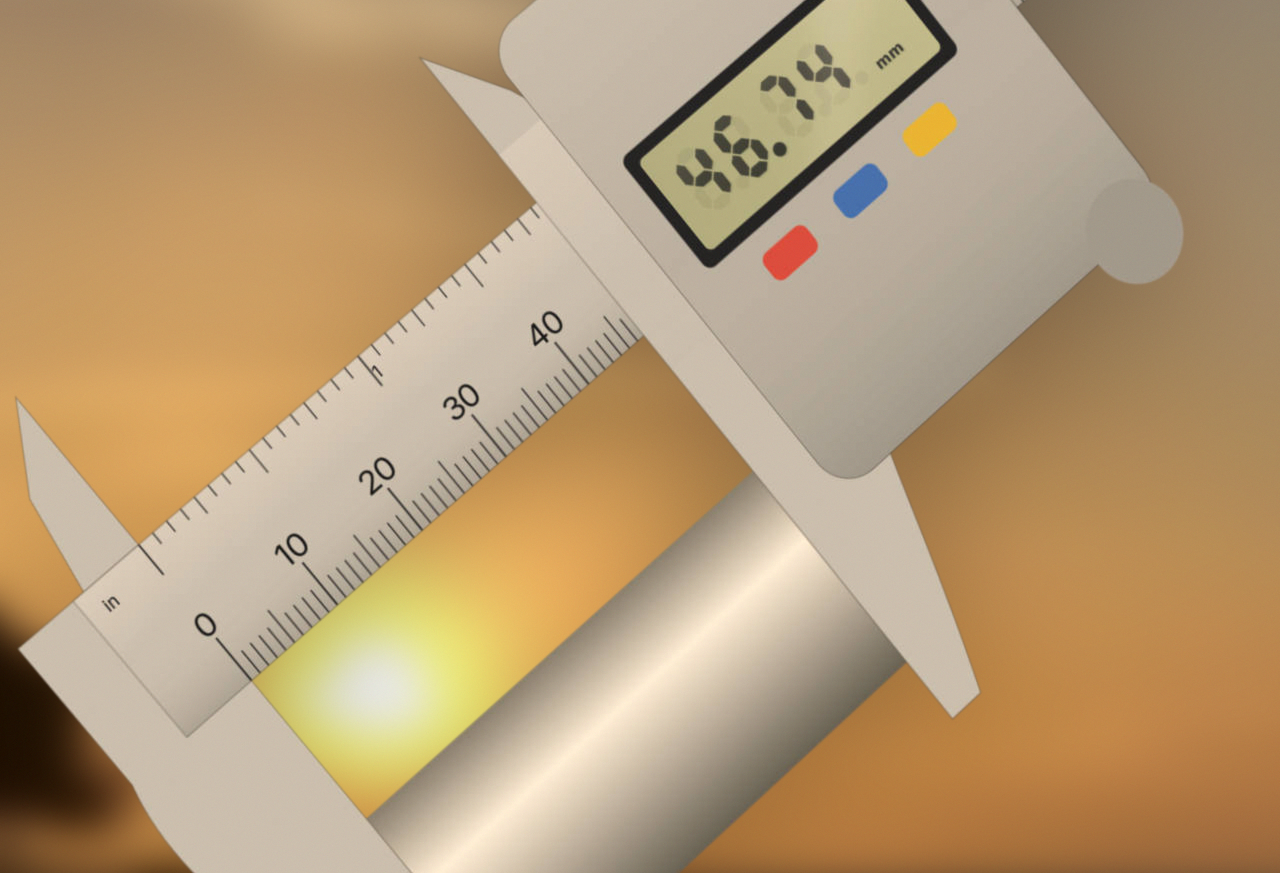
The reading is 46.74mm
